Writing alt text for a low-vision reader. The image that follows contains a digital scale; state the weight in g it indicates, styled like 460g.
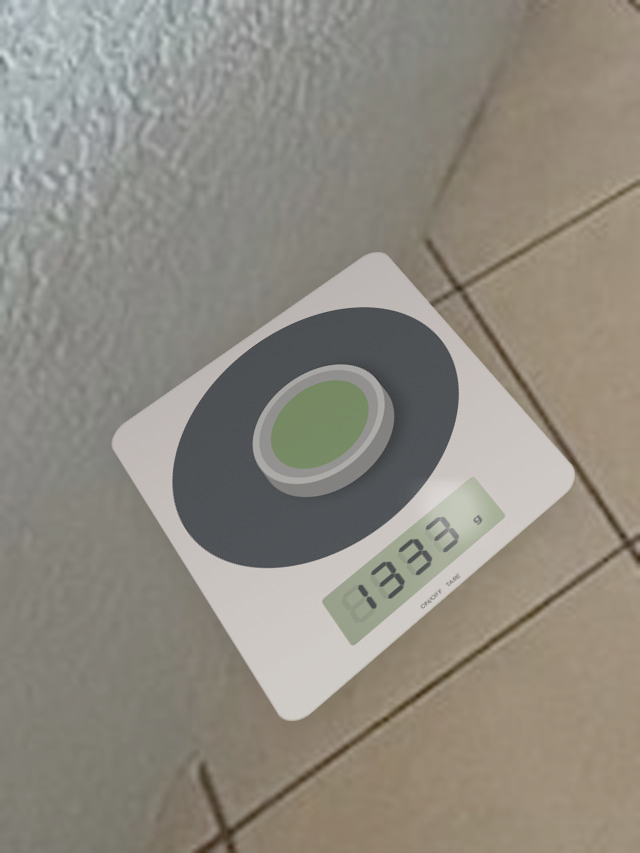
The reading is 1333g
